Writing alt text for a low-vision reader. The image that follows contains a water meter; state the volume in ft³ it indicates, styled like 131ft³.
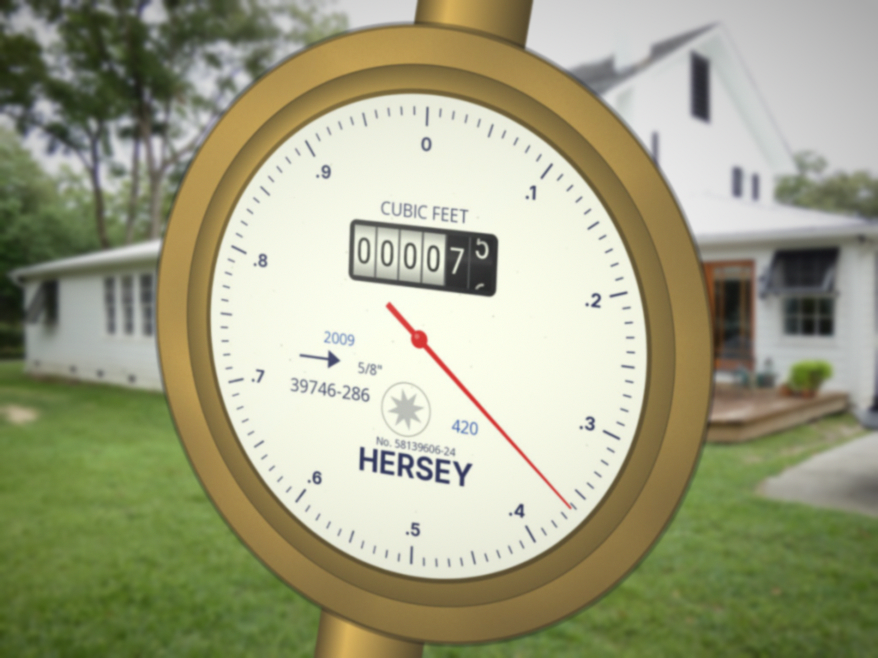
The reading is 75.36ft³
